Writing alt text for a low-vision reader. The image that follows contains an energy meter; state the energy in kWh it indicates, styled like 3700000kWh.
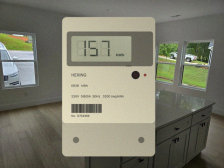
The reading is 157kWh
